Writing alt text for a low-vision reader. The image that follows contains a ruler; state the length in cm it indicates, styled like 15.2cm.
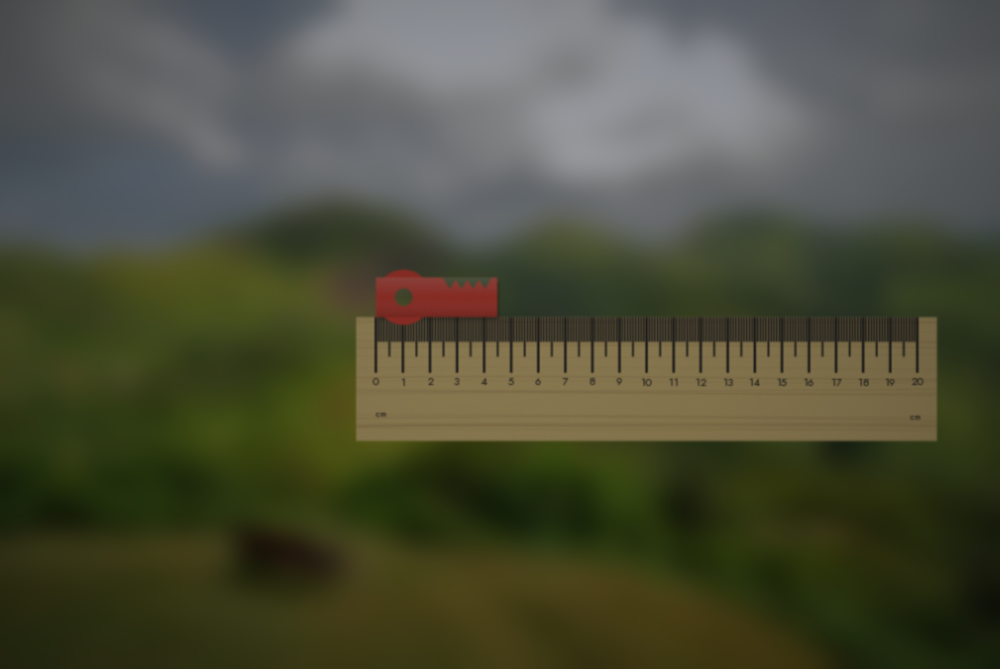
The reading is 4.5cm
